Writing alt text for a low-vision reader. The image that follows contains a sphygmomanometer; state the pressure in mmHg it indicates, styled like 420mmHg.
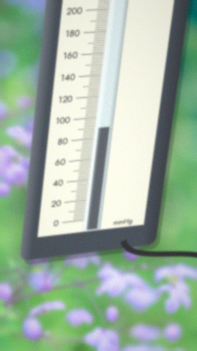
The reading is 90mmHg
